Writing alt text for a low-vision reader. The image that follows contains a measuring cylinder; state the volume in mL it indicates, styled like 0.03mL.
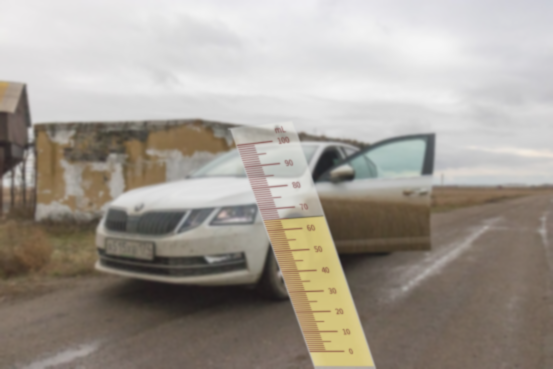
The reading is 65mL
